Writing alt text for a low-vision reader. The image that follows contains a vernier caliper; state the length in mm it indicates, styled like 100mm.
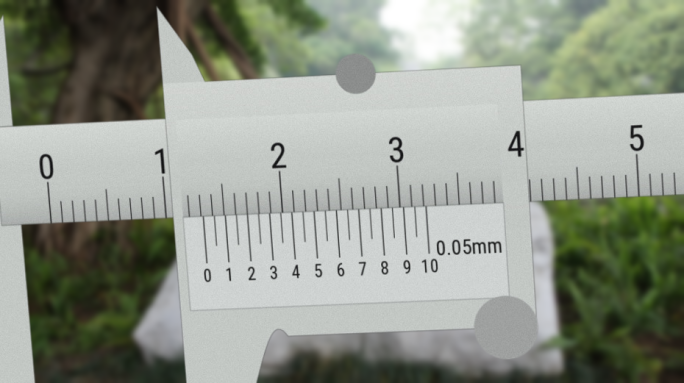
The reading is 13.2mm
